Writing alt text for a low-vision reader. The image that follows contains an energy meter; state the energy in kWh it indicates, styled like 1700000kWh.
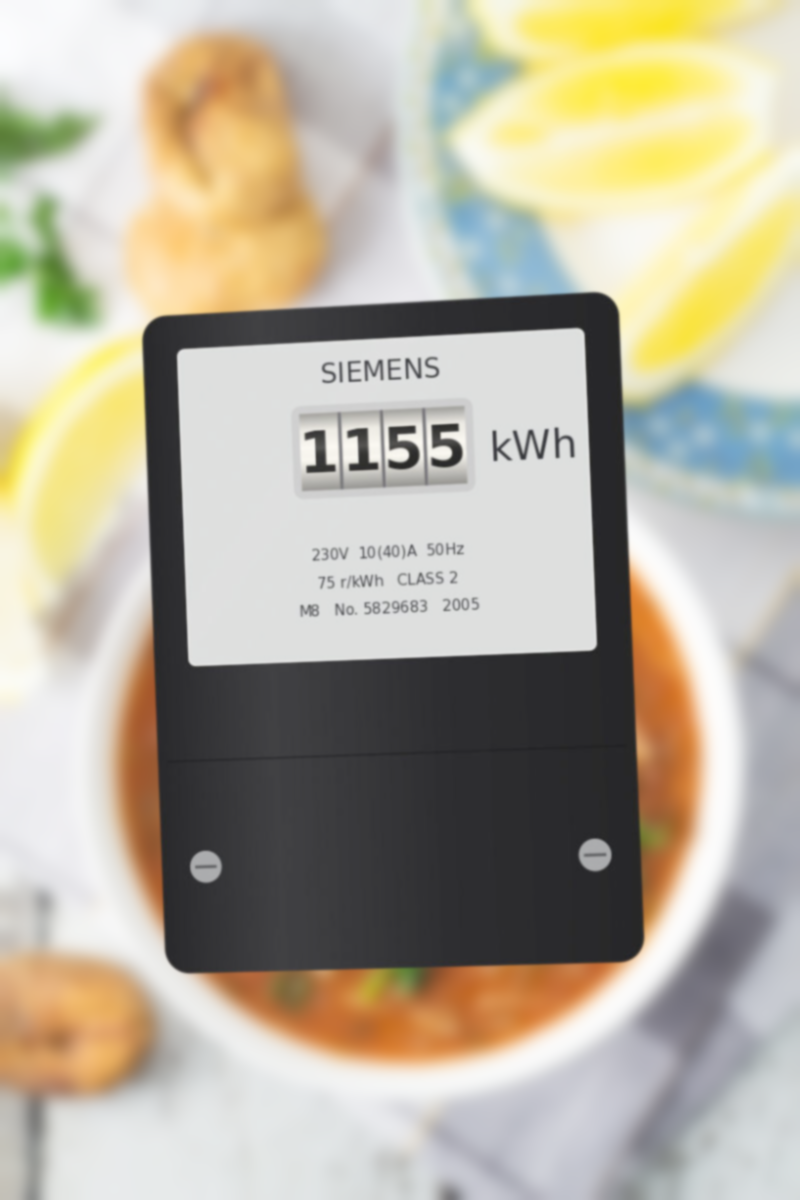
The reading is 1155kWh
